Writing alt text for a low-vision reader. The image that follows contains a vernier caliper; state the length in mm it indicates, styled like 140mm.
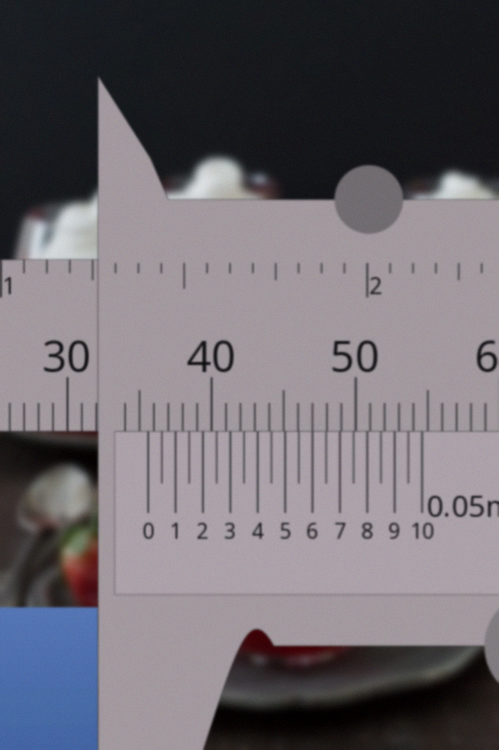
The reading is 35.6mm
